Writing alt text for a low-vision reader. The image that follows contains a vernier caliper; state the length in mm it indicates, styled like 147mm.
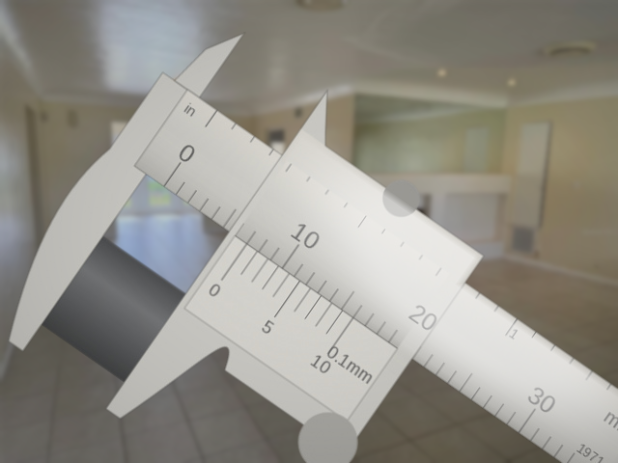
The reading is 7.0mm
